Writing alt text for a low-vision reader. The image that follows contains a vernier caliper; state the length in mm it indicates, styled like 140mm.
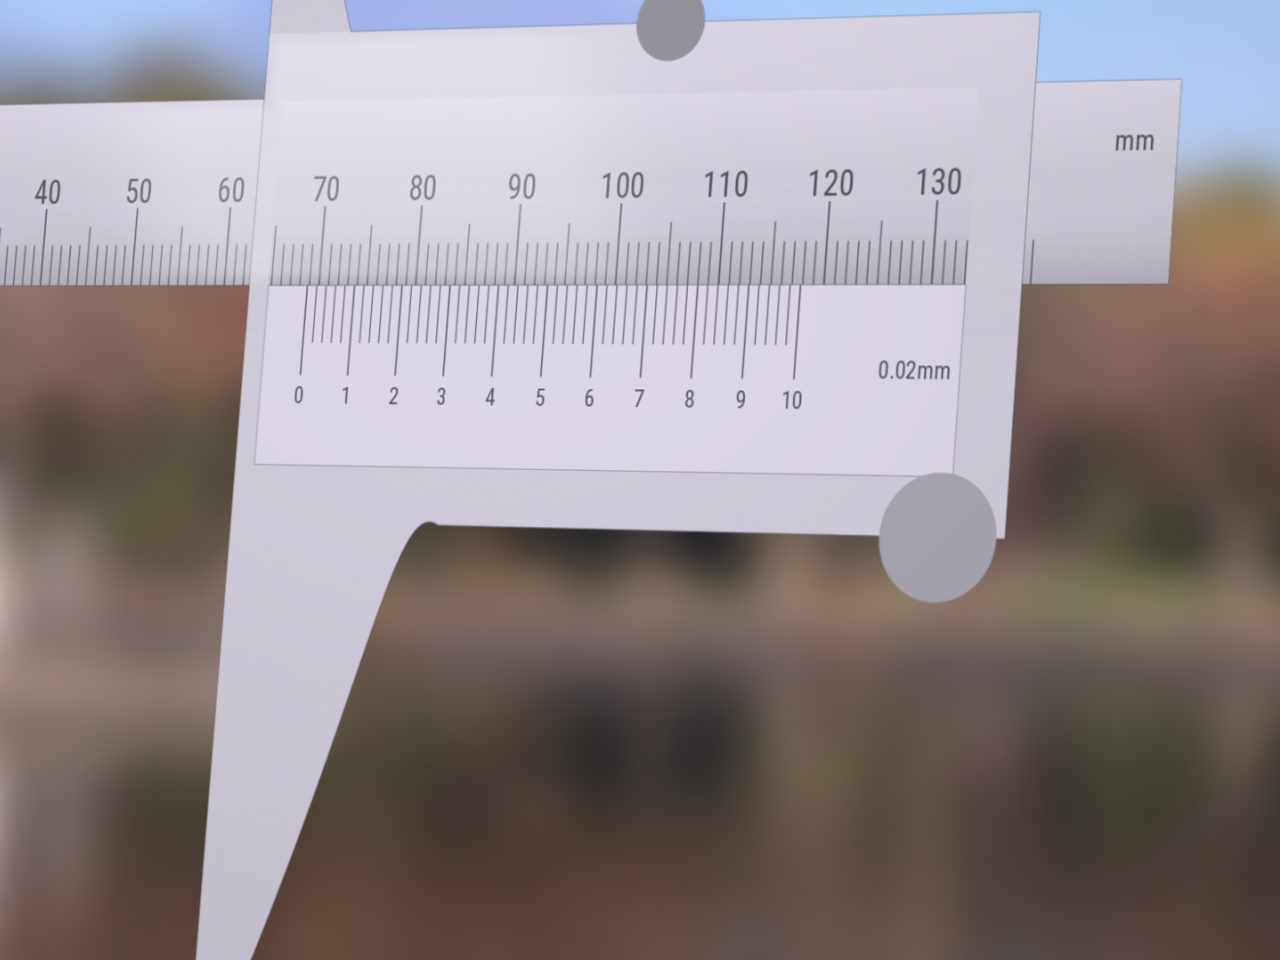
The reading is 68.8mm
